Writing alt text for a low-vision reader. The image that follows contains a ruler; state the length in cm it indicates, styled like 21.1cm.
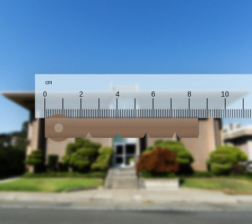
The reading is 8.5cm
